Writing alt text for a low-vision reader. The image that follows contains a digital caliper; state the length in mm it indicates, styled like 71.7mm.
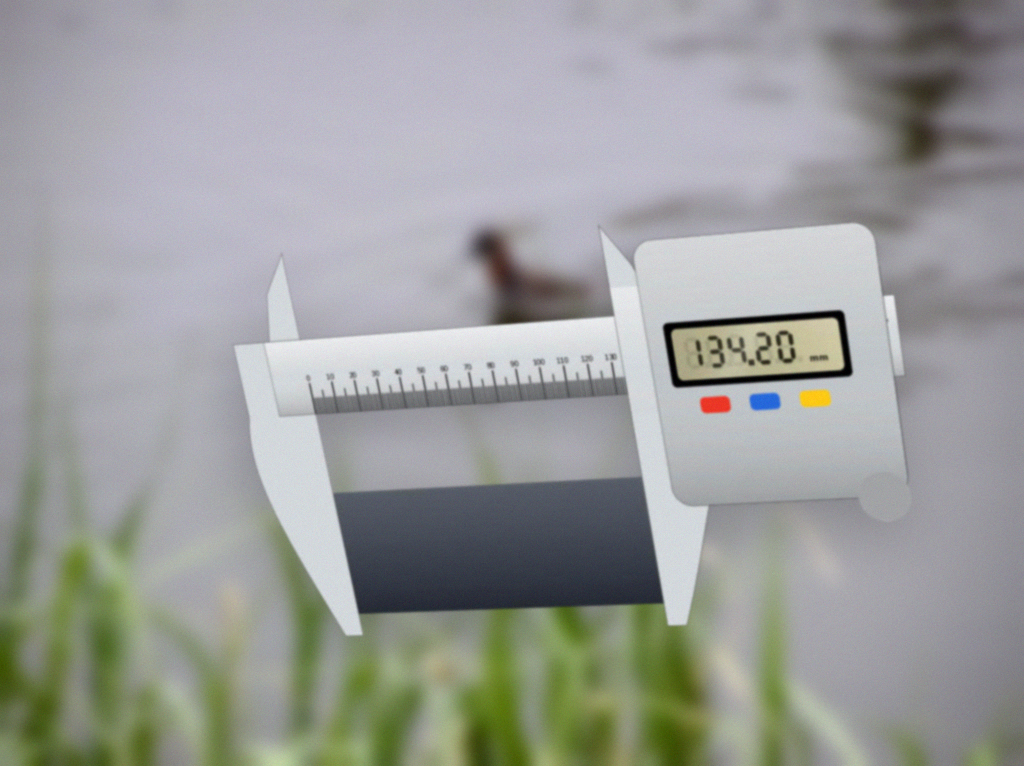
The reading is 134.20mm
